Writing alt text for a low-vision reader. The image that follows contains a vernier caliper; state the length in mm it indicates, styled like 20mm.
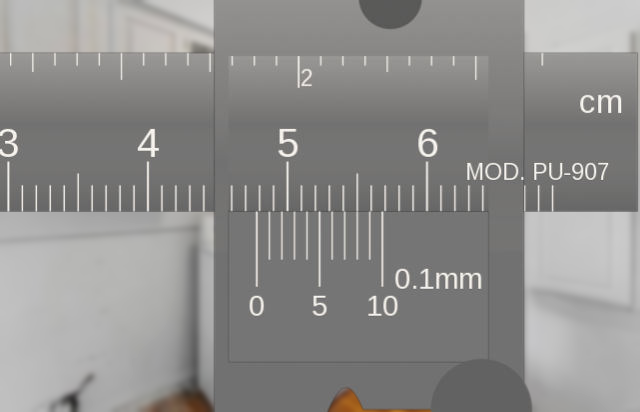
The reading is 47.8mm
